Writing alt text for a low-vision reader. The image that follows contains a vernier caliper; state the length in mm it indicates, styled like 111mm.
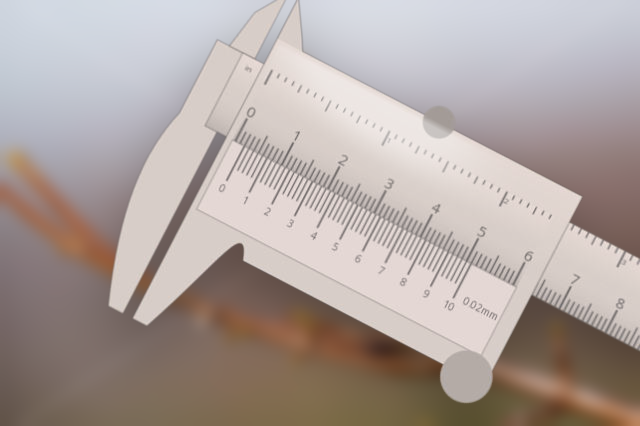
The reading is 2.0mm
